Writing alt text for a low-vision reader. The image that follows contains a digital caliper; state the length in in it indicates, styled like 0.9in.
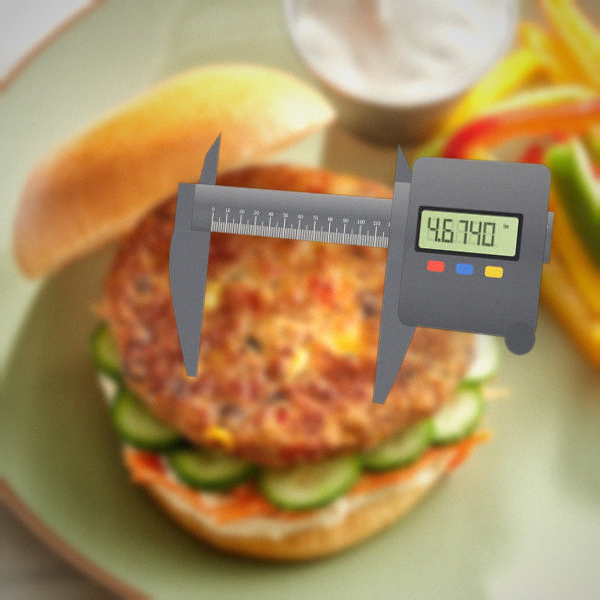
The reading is 4.6740in
